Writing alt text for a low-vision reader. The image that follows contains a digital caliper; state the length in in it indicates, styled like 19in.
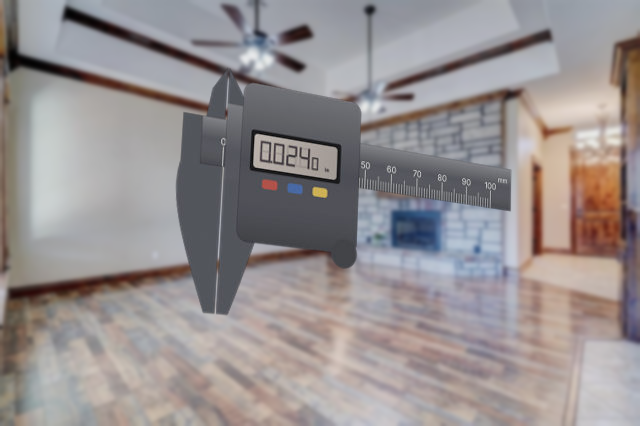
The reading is 0.0240in
